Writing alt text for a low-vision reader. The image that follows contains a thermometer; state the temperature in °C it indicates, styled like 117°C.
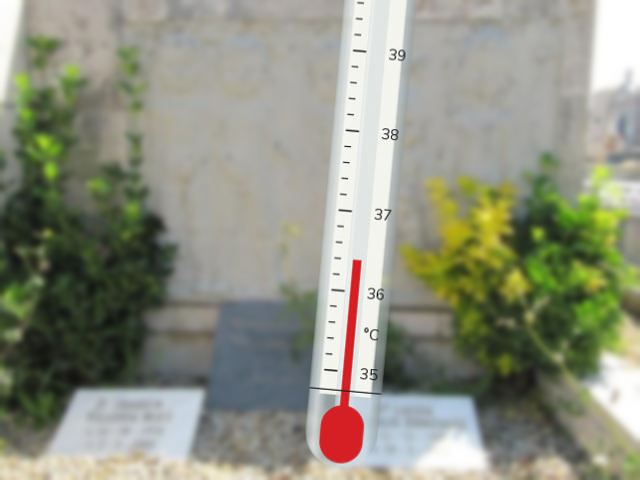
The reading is 36.4°C
